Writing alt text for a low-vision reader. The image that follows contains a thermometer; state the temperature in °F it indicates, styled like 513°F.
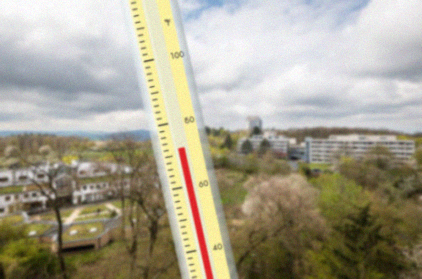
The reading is 72°F
